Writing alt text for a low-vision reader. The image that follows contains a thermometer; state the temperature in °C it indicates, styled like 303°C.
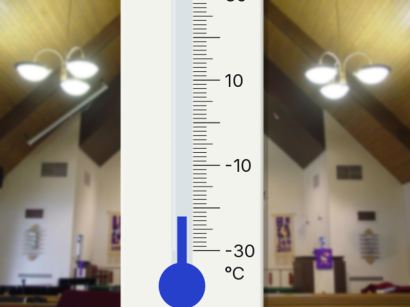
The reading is -22°C
